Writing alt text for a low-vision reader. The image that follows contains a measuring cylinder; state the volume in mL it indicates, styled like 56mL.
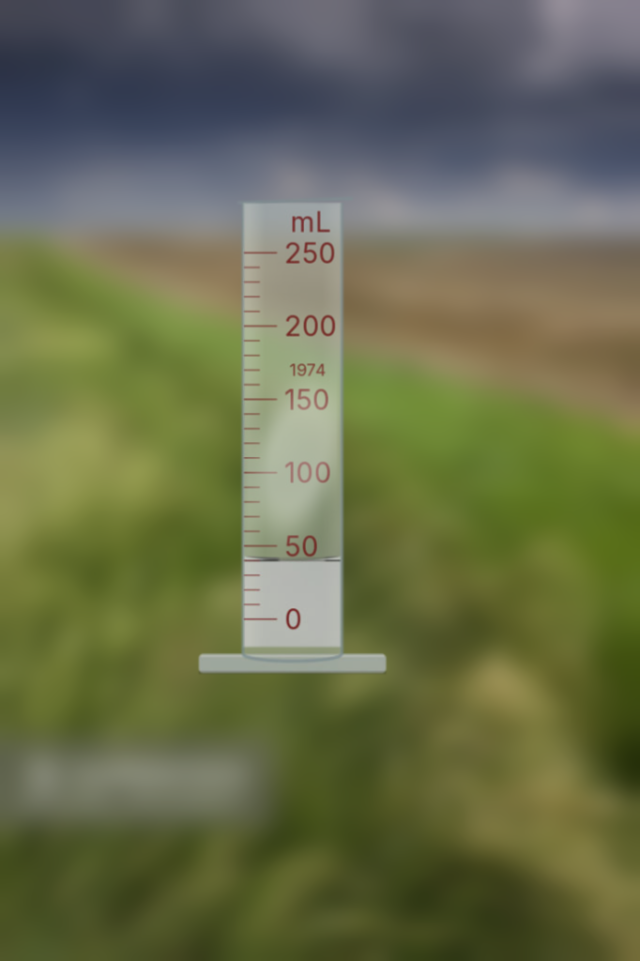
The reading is 40mL
